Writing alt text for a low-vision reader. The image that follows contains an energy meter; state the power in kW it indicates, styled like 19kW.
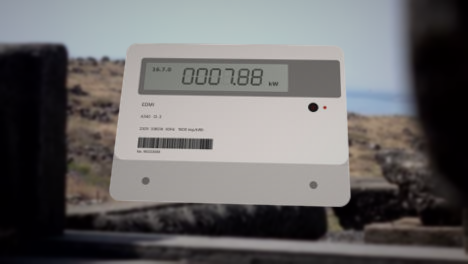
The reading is 7.88kW
